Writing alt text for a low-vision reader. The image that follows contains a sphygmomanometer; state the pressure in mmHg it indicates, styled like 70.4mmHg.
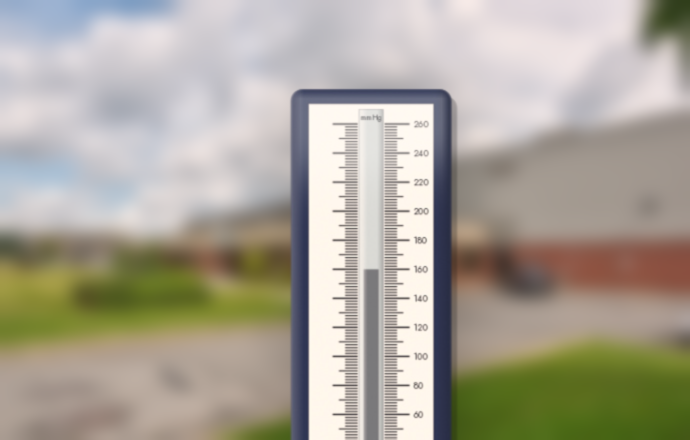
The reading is 160mmHg
